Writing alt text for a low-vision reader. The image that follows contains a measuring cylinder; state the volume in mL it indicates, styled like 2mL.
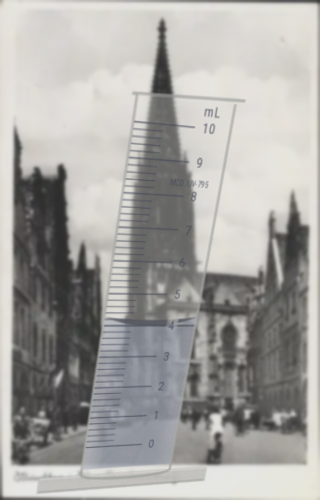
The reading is 4mL
